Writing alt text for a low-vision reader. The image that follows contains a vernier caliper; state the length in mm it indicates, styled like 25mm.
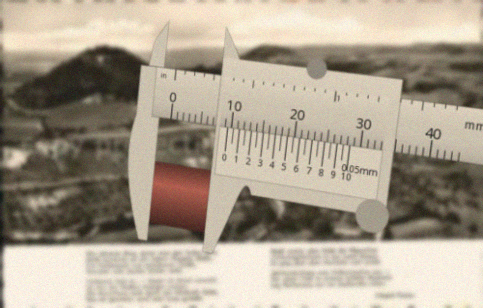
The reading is 9.4mm
